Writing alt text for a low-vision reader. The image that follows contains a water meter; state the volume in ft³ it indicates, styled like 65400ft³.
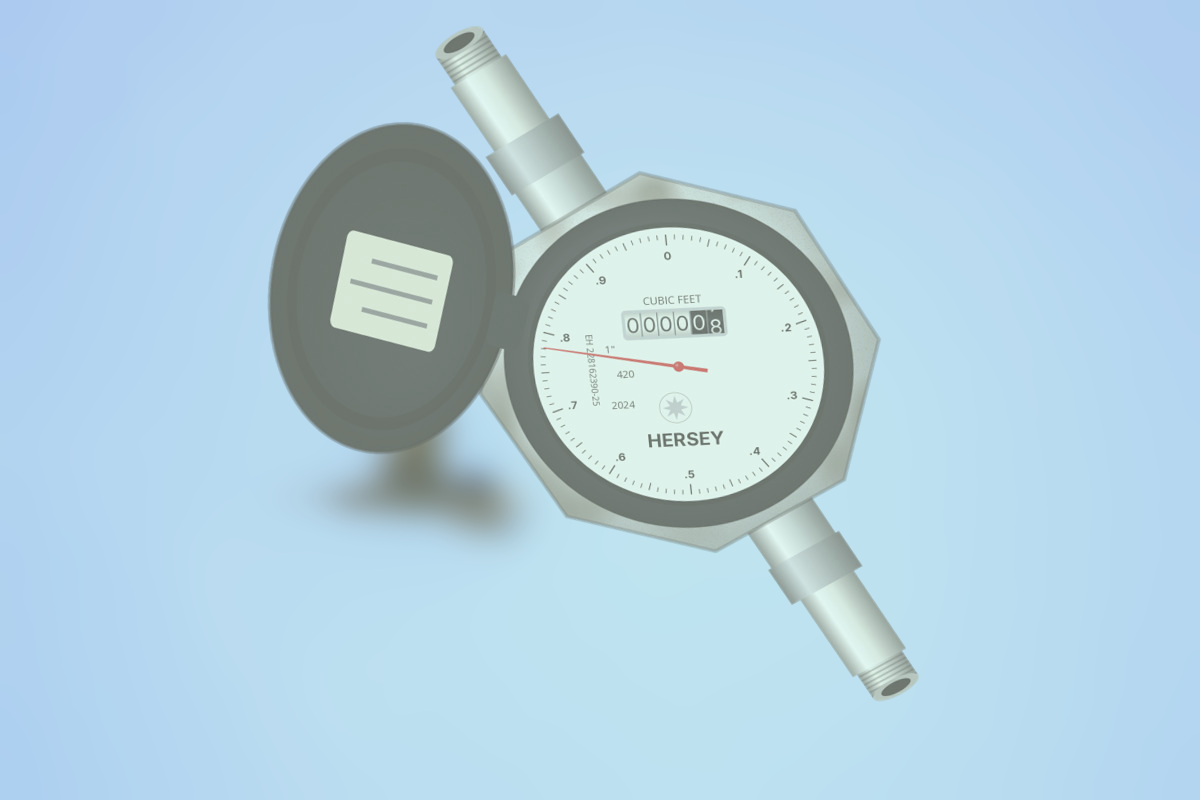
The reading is 7.78ft³
